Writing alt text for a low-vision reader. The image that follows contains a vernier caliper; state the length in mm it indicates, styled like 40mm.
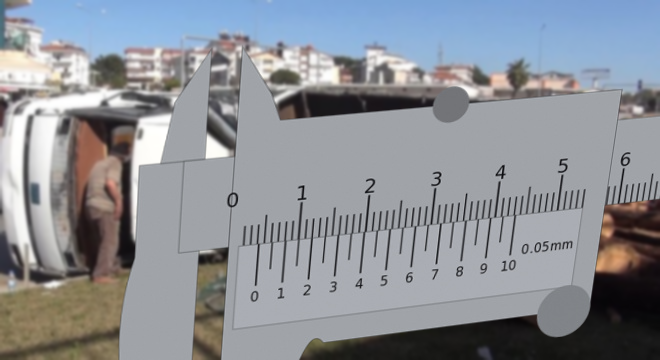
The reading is 4.2mm
